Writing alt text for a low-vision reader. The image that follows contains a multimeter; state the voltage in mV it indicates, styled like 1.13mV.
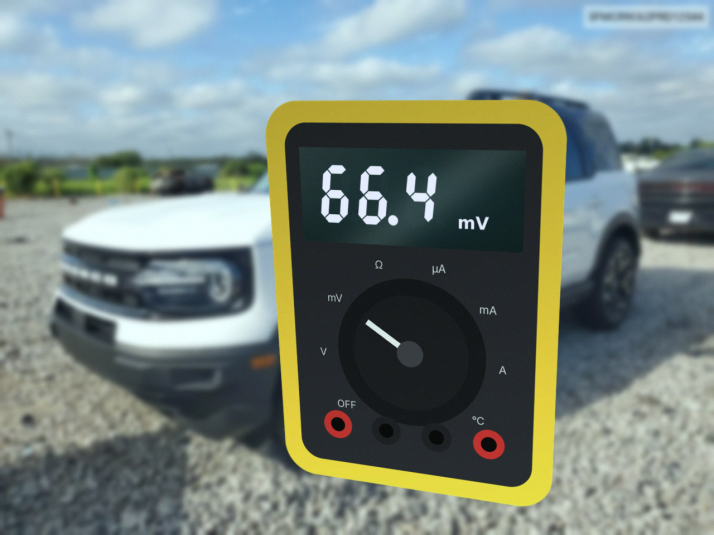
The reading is 66.4mV
